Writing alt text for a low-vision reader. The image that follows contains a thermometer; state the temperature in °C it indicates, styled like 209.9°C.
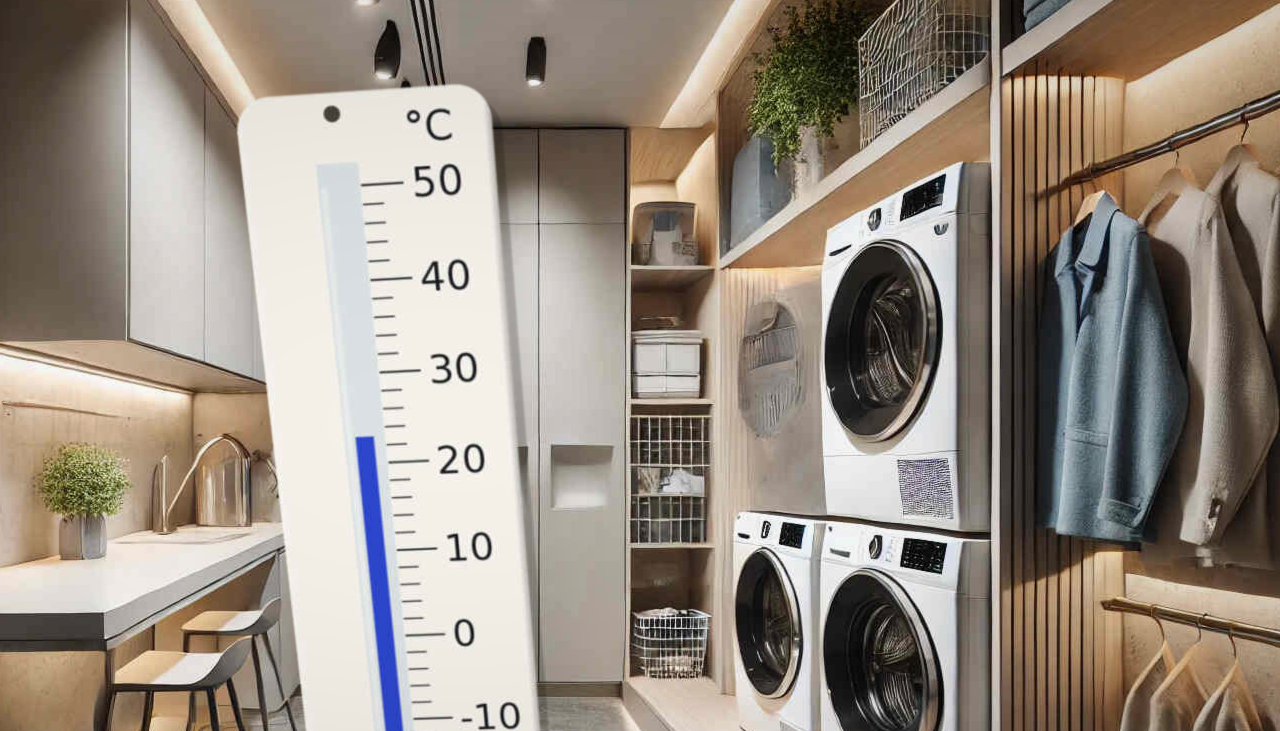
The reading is 23°C
